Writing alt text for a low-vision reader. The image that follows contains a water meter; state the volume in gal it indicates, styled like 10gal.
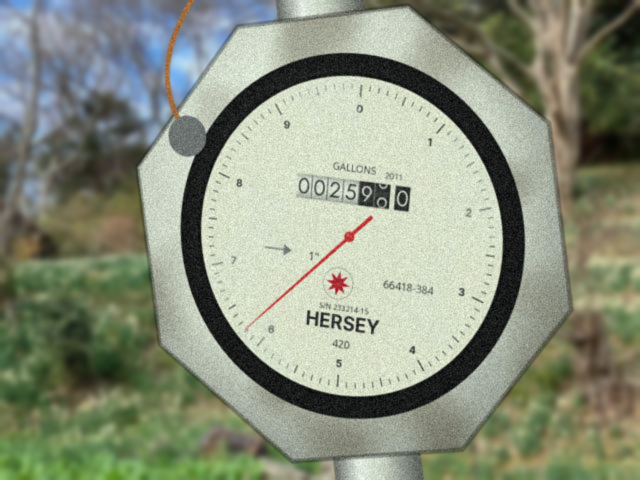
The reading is 25986.2gal
